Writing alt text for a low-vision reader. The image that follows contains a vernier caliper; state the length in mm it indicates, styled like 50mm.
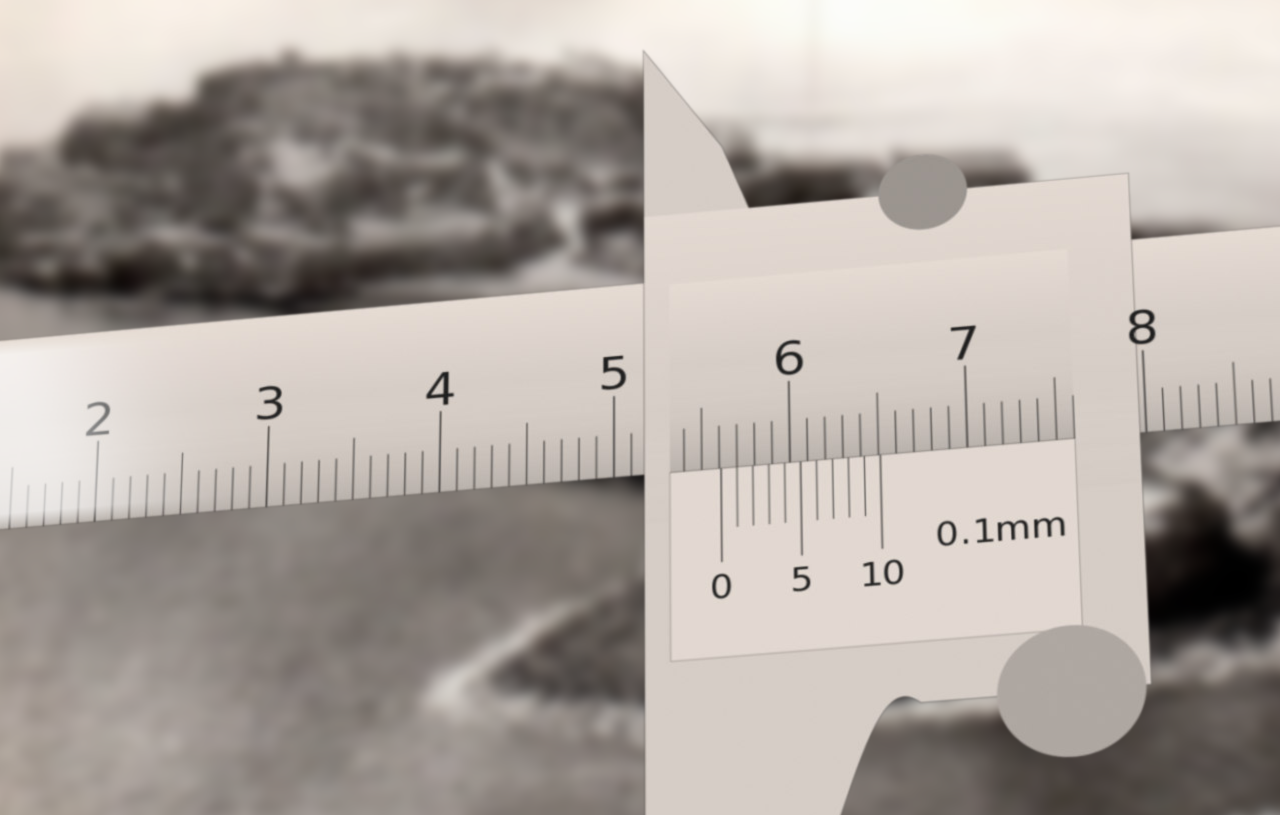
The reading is 56.1mm
